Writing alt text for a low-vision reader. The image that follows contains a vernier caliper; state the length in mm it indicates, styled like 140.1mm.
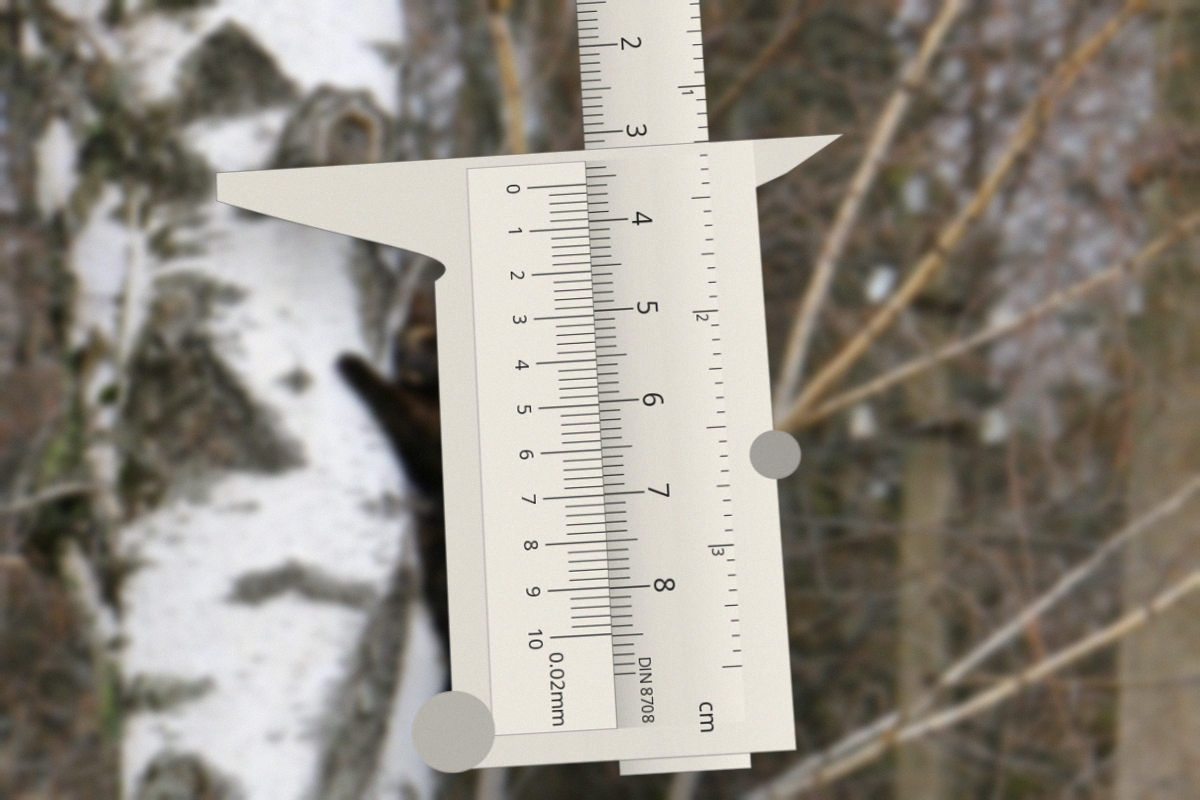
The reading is 35.8mm
